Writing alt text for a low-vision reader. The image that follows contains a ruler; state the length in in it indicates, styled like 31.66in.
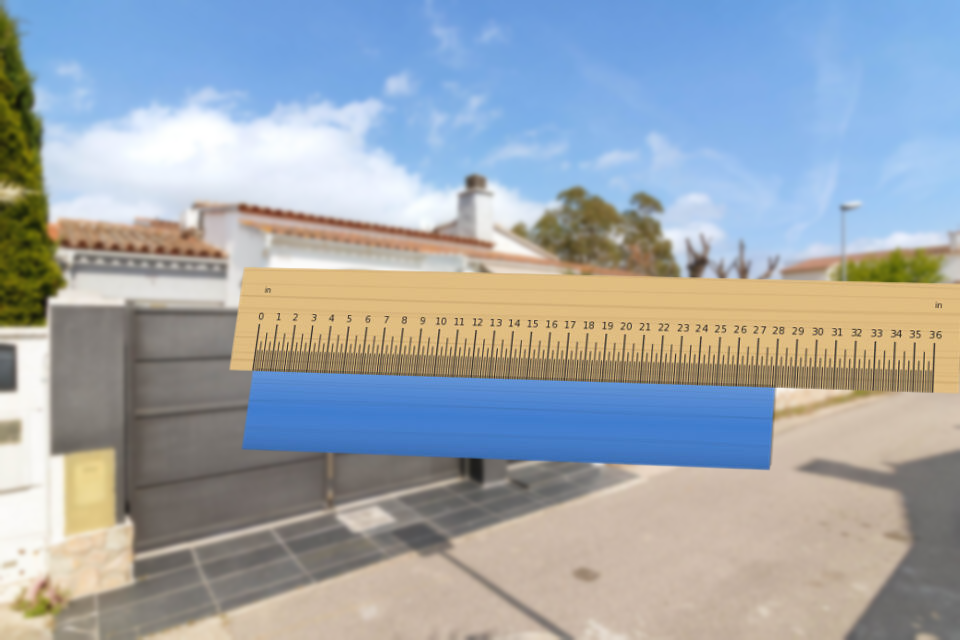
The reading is 28in
